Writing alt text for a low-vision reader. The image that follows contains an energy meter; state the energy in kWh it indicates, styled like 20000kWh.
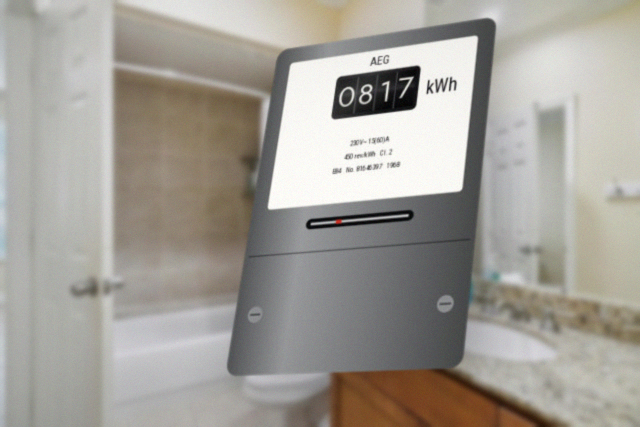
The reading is 817kWh
